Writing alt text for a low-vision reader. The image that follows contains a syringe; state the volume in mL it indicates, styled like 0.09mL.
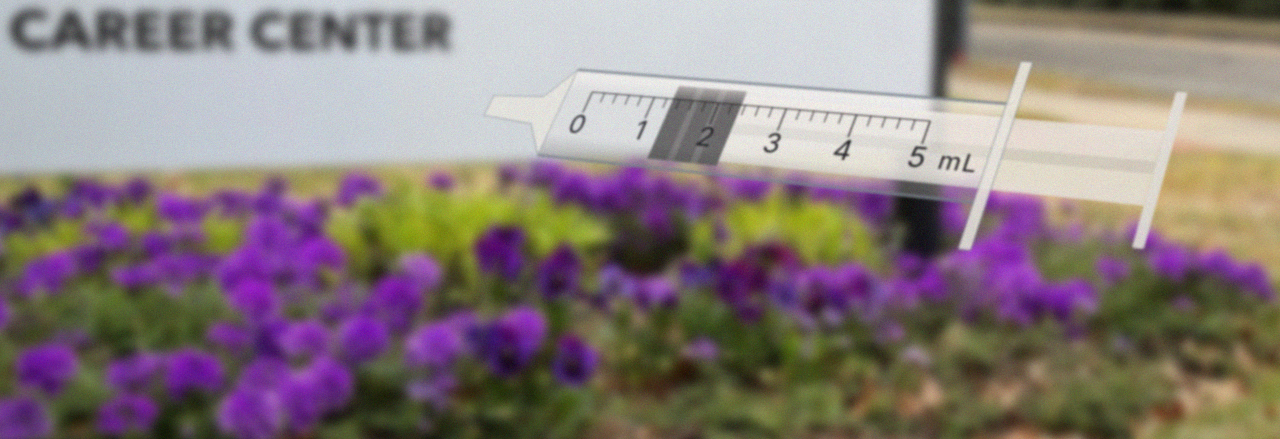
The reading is 1.3mL
